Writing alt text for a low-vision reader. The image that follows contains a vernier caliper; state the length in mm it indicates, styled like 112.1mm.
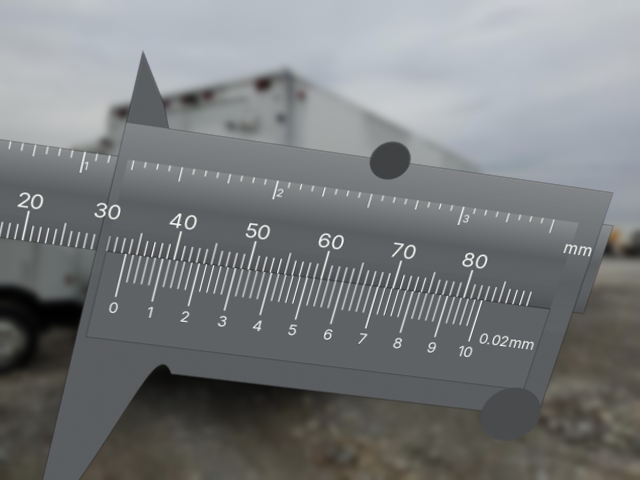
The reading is 33.6mm
